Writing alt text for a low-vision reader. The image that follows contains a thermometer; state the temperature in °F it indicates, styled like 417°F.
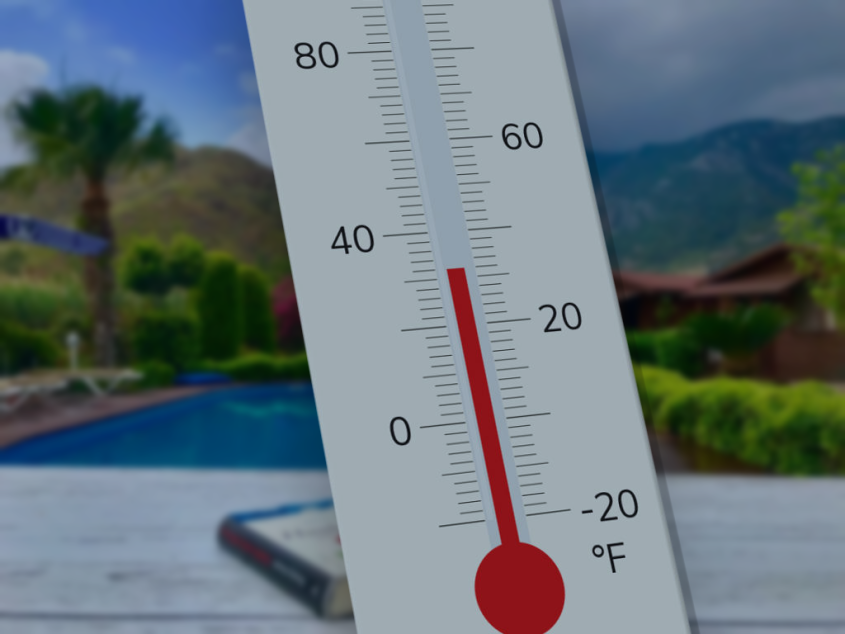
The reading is 32°F
